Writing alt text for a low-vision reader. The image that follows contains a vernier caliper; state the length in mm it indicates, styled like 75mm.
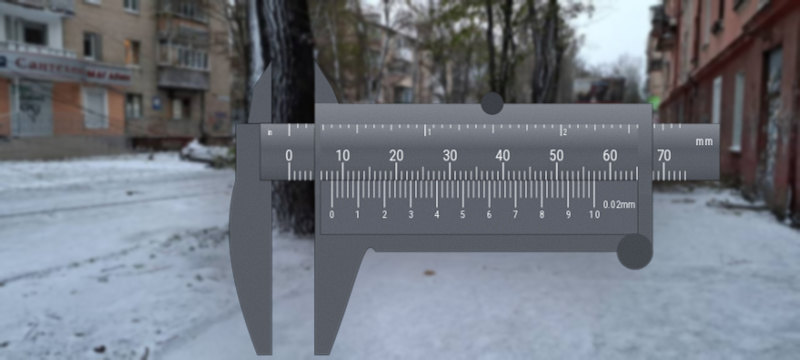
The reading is 8.0mm
